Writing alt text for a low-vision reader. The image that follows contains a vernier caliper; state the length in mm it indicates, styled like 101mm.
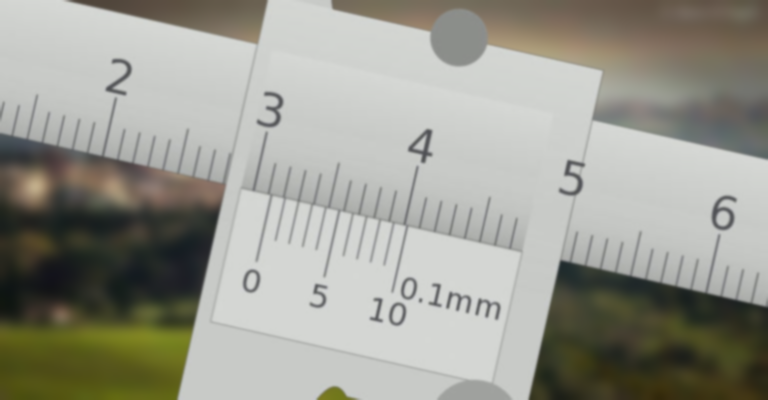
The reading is 31.2mm
